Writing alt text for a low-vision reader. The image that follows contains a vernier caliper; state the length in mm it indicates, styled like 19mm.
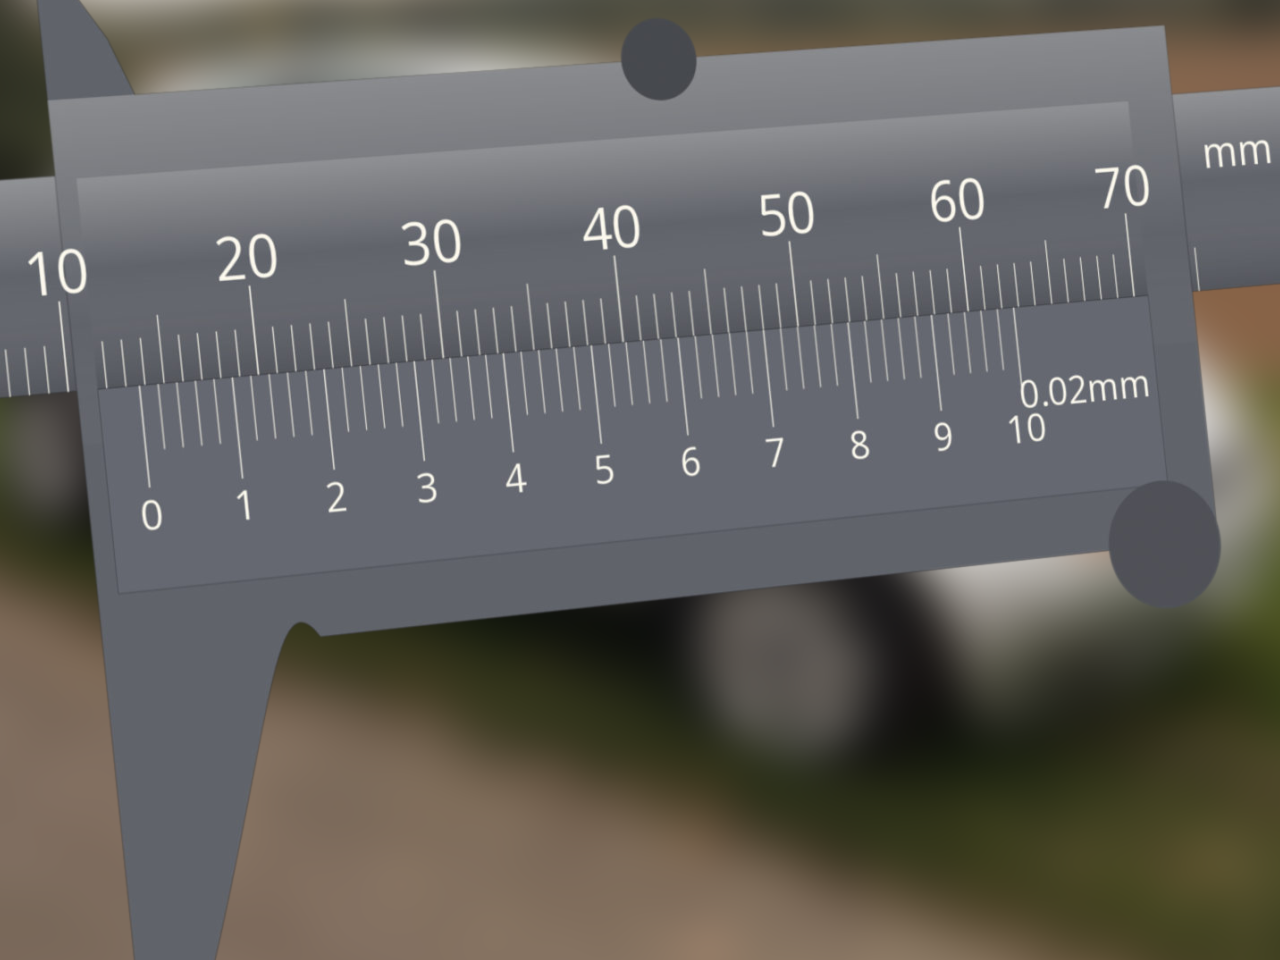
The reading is 13.7mm
